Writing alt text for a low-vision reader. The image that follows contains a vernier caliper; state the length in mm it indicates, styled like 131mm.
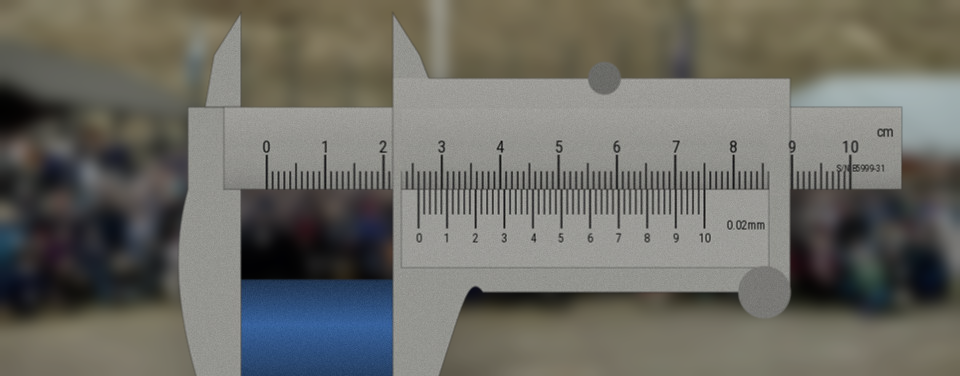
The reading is 26.0mm
